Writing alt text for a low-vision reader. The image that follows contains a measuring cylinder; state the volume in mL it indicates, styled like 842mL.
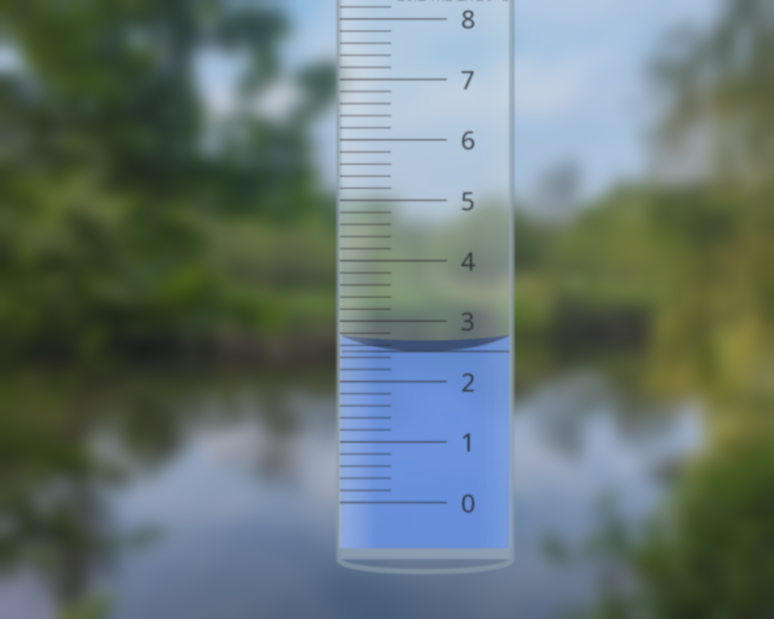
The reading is 2.5mL
